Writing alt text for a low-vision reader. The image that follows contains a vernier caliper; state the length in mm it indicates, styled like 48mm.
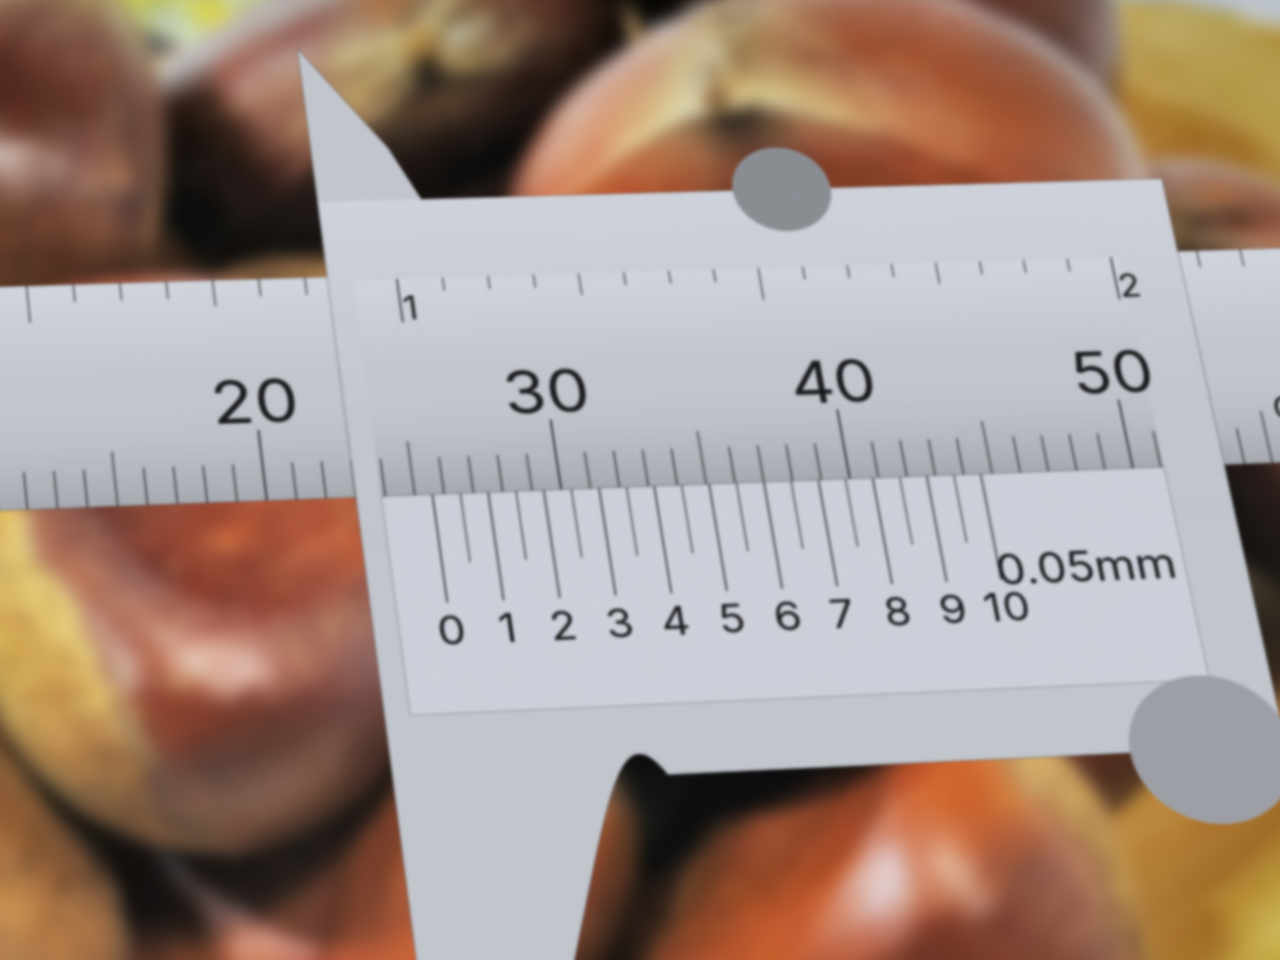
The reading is 25.6mm
